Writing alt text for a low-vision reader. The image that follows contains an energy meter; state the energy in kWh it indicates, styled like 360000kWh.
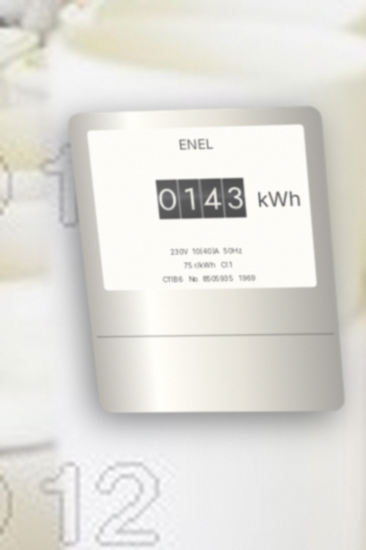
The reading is 143kWh
